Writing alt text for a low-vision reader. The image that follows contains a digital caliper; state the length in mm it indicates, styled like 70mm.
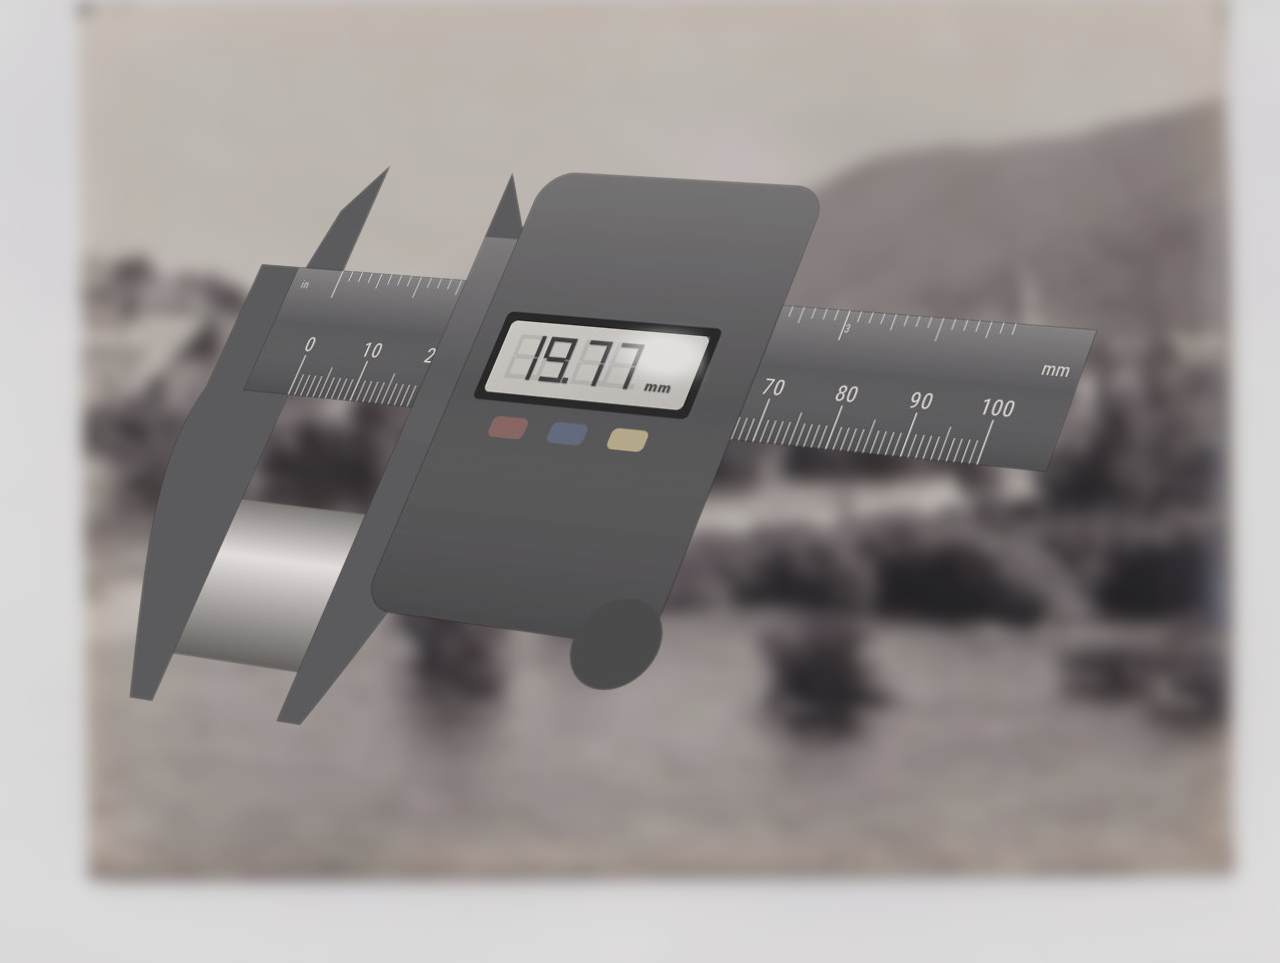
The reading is 19.77mm
